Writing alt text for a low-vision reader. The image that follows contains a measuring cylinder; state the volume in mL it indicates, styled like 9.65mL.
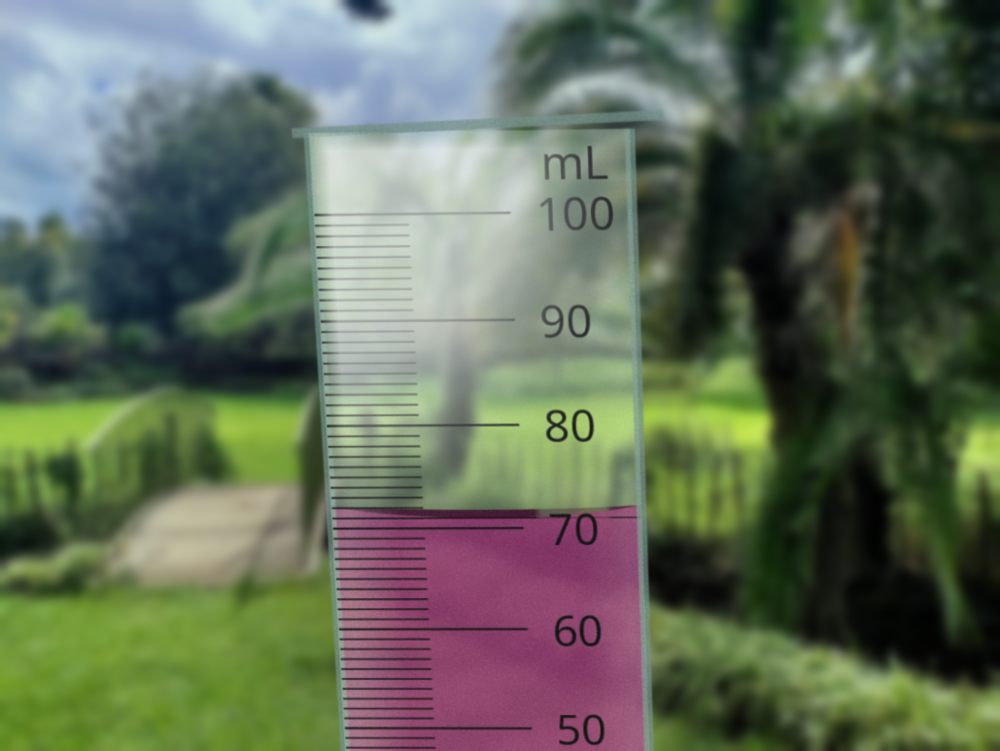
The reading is 71mL
